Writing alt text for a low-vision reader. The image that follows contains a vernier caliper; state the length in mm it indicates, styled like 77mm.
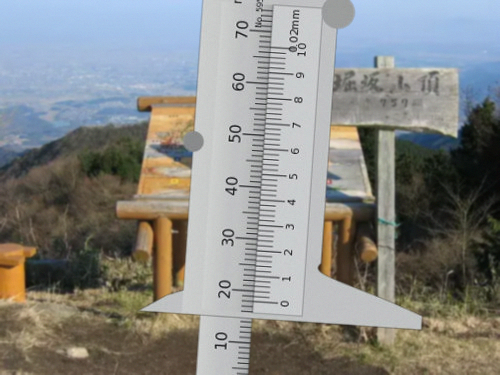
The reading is 18.0mm
